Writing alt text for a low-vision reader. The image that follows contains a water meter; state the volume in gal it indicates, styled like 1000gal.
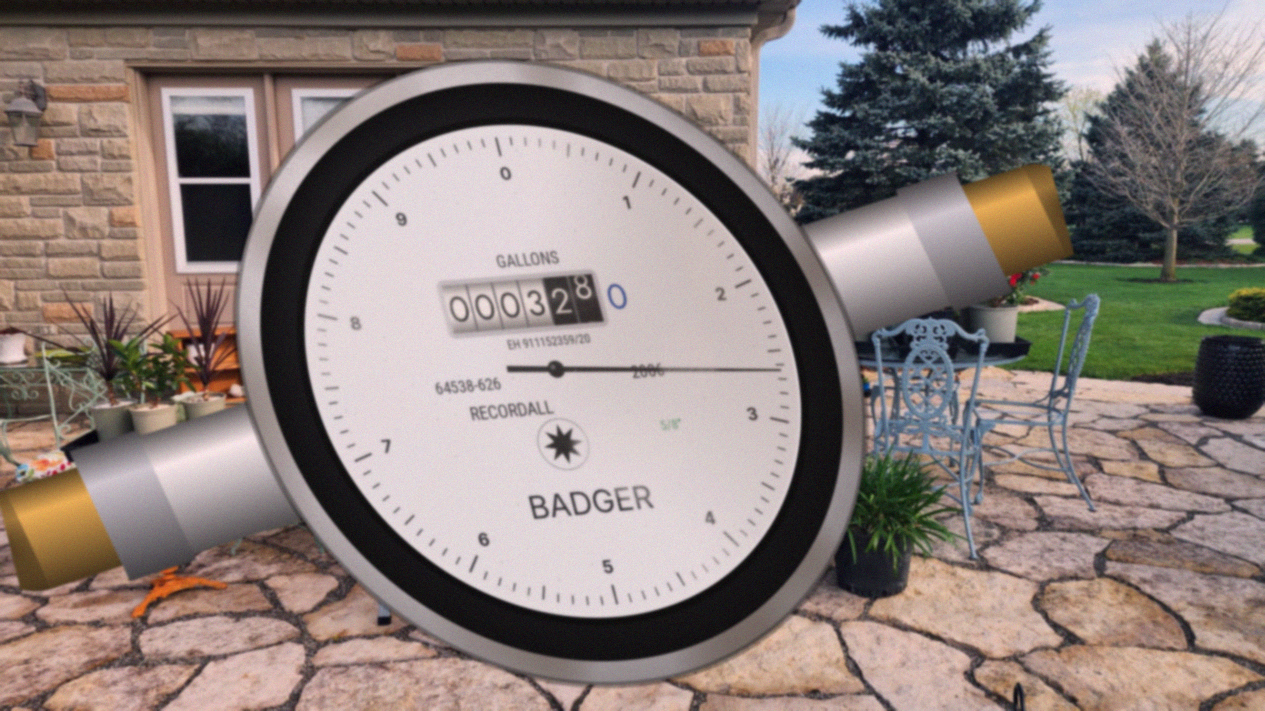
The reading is 3282.6gal
